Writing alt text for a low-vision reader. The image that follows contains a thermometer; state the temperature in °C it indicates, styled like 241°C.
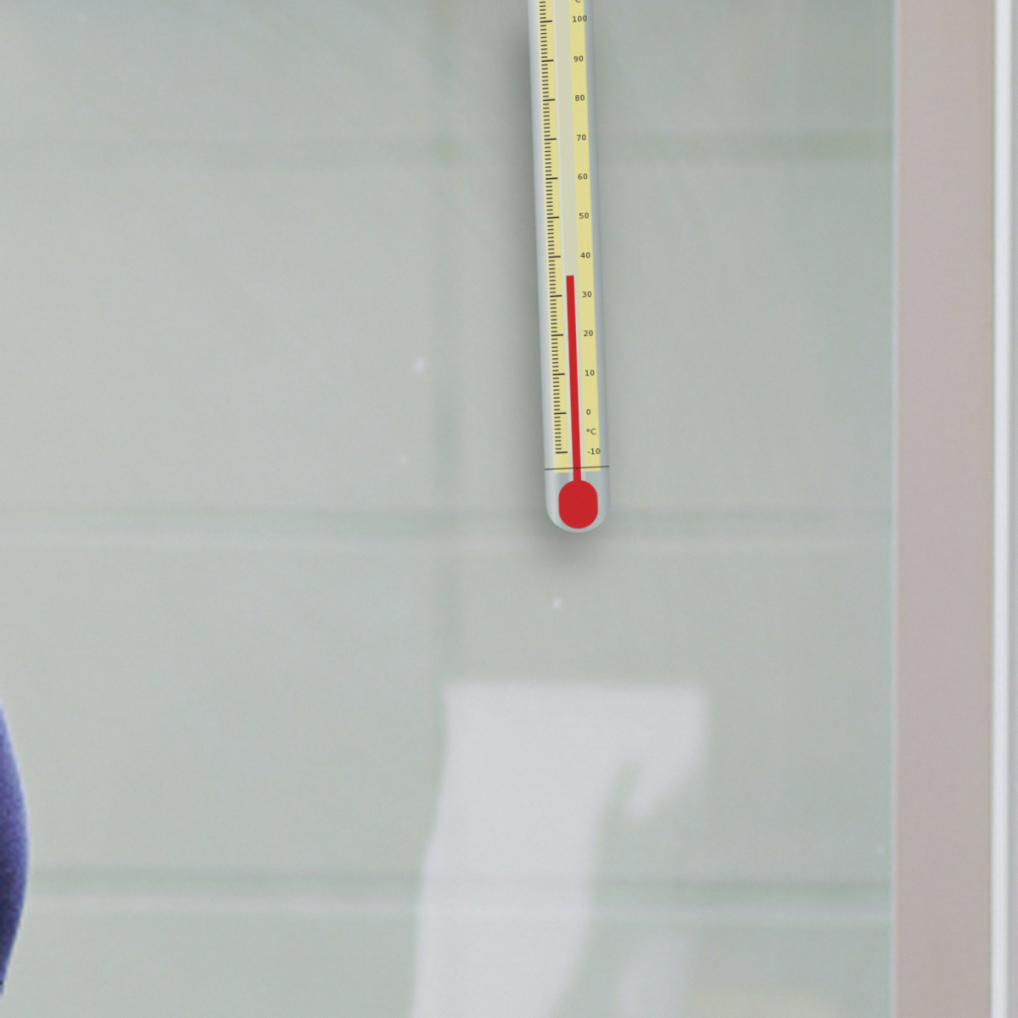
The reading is 35°C
